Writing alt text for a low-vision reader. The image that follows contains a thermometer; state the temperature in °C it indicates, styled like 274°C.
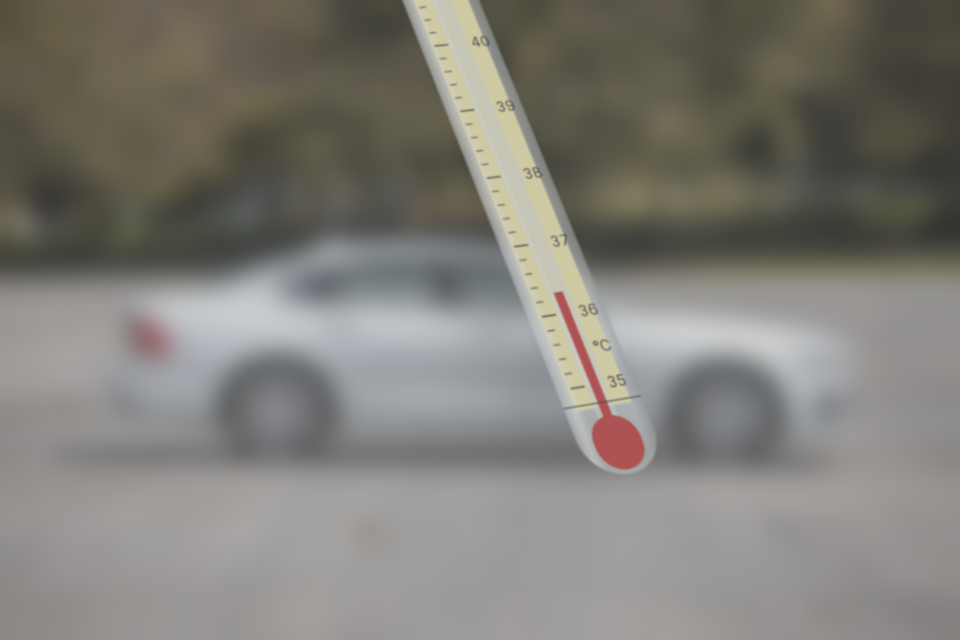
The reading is 36.3°C
